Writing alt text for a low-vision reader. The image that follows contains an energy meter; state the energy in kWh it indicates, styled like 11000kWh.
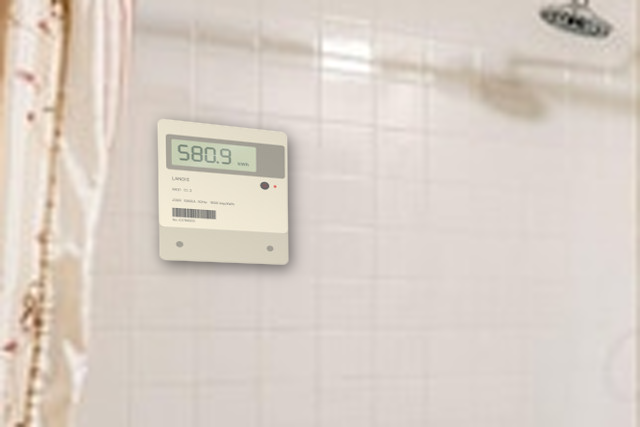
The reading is 580.9kWh
